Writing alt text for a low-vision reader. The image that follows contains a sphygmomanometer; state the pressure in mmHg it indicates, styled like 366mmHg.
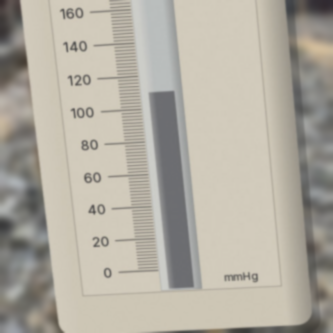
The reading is 110mmHg
